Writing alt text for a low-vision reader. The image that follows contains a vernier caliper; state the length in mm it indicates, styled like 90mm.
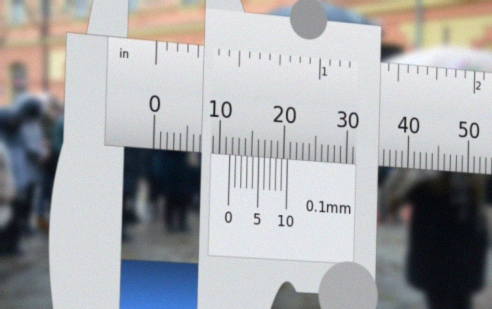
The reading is 11.6mm
